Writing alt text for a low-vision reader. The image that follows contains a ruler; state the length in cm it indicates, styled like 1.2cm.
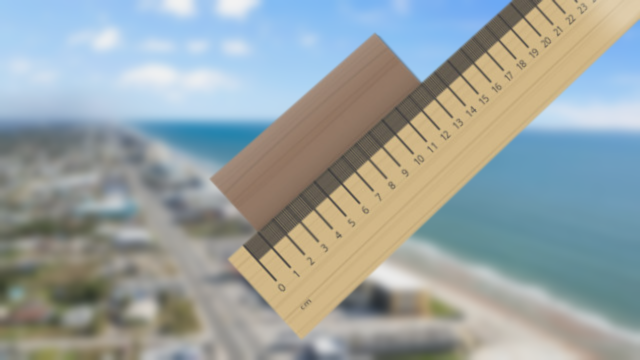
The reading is 12cm
